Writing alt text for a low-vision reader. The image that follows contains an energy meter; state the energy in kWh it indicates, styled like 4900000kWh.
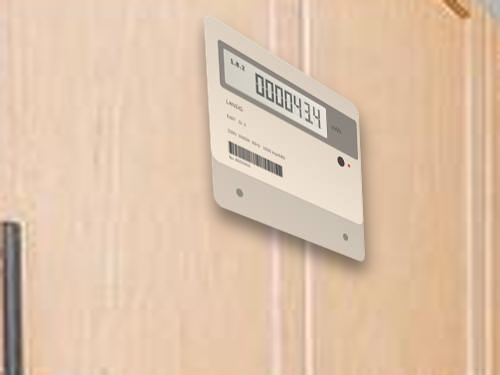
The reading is 43.4kWh
